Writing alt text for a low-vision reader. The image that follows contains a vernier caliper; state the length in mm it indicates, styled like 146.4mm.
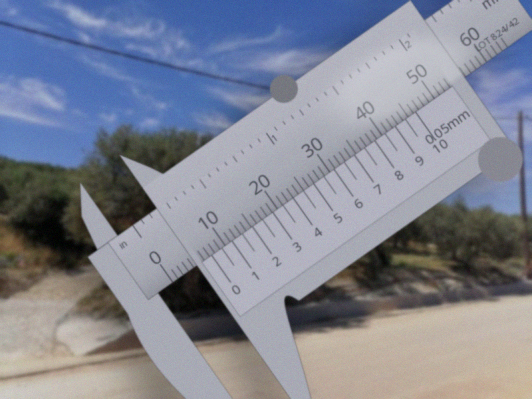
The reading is 7.4mm
